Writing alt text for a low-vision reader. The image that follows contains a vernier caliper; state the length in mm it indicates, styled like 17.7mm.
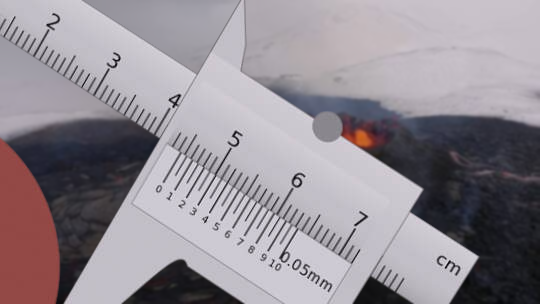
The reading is 44.4mm
